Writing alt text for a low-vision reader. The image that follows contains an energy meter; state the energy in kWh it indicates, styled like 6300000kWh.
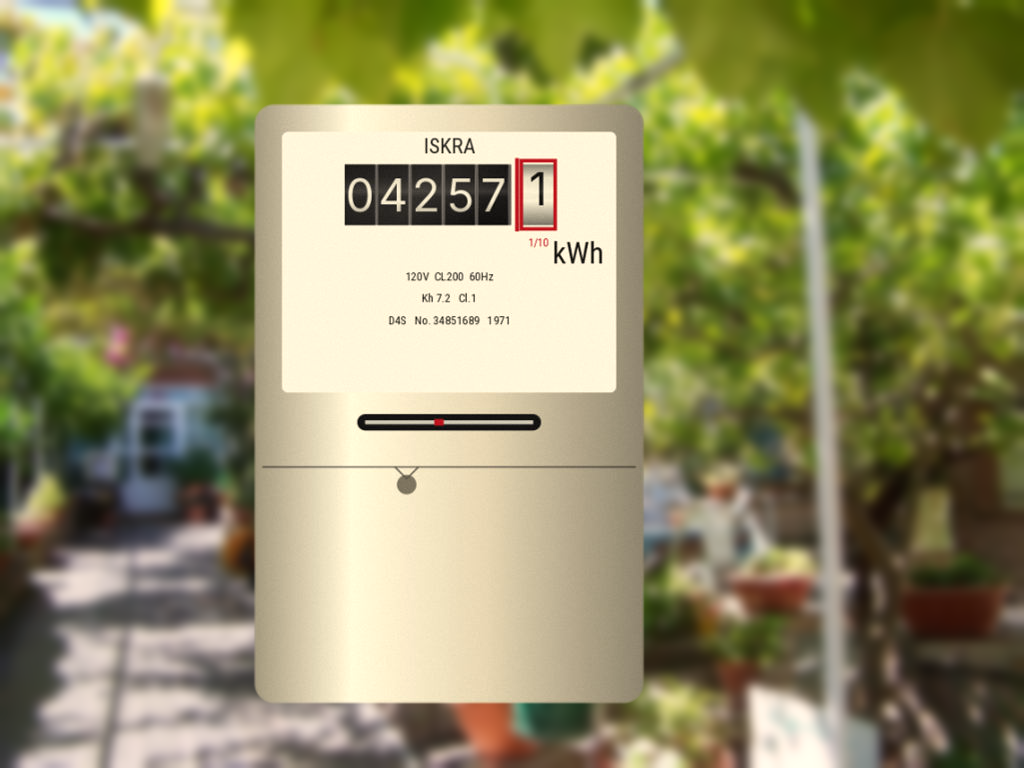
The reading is 4257.1kWh
